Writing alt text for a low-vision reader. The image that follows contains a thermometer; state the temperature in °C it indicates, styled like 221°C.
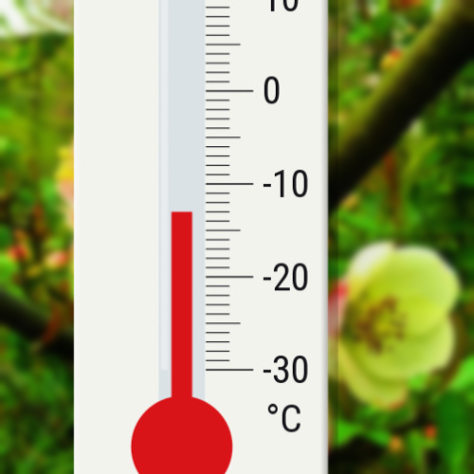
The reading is -13°C
